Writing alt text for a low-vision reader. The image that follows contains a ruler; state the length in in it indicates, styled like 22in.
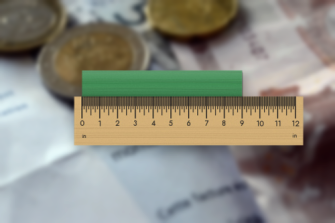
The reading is 9in
